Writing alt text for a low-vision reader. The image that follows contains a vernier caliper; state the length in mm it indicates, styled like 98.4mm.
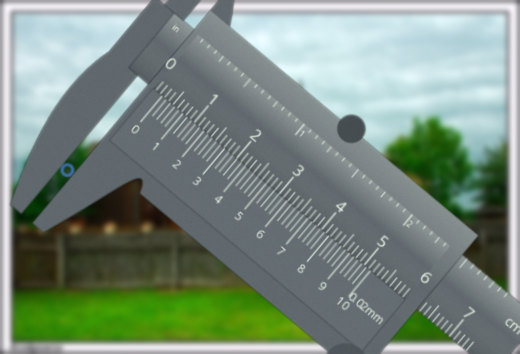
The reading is 2.5mm
